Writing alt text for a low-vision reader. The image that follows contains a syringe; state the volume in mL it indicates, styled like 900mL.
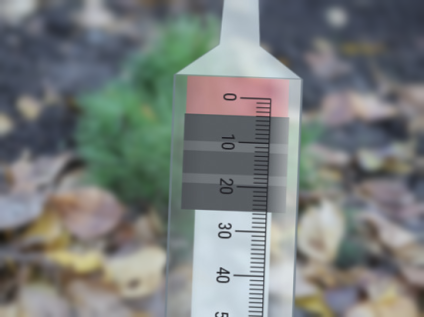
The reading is 4mL
